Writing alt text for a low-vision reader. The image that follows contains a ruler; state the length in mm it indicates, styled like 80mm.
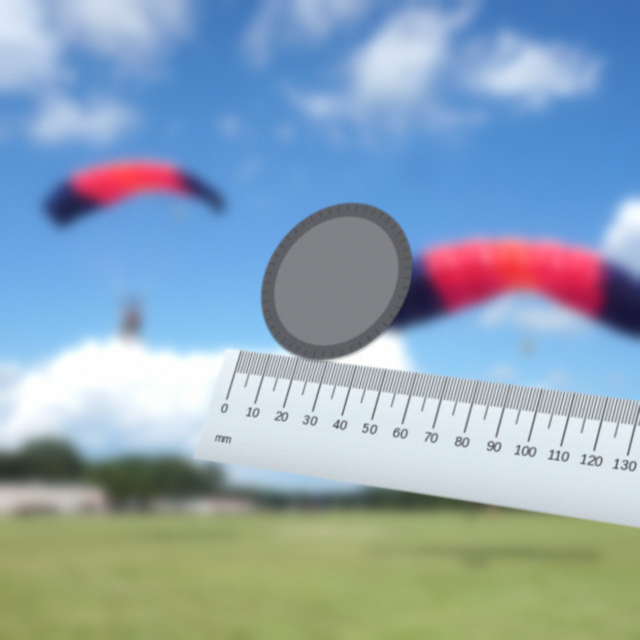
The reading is 50mm
